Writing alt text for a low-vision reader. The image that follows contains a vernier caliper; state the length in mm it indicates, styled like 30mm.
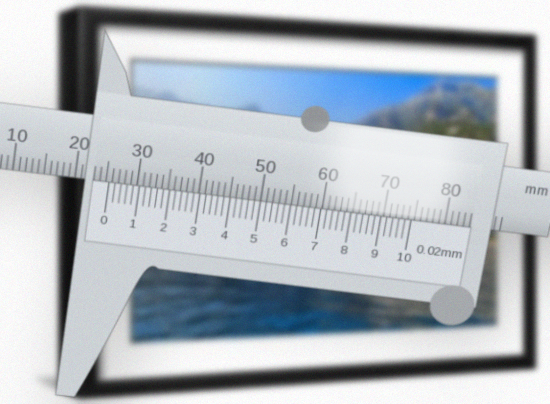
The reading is 25.5mm
